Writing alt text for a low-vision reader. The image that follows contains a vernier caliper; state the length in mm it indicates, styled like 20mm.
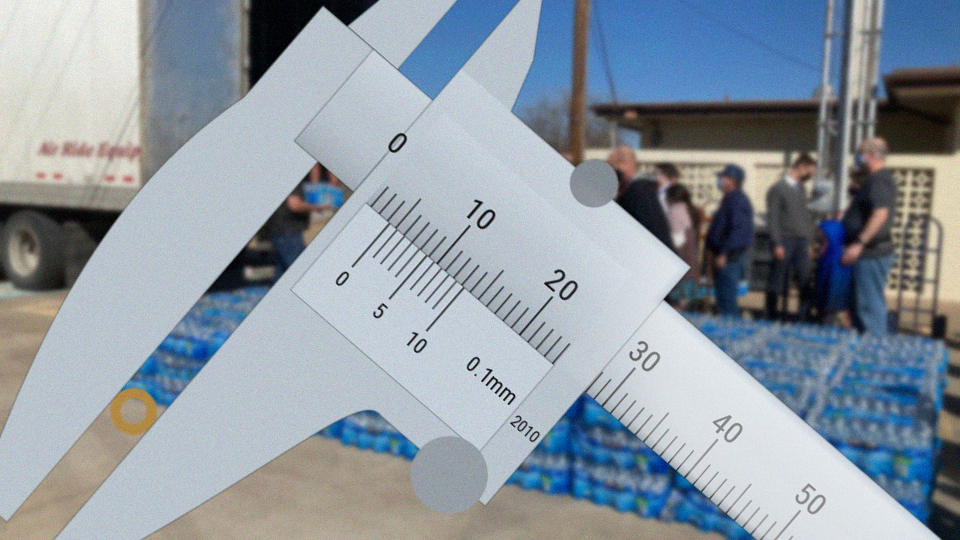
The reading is 4.3mm
